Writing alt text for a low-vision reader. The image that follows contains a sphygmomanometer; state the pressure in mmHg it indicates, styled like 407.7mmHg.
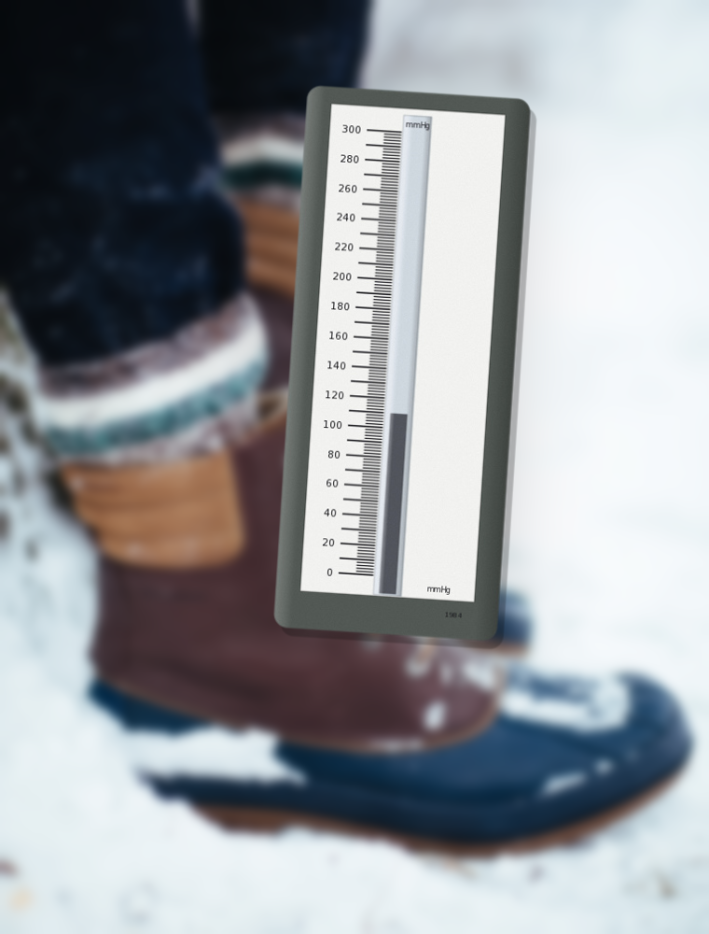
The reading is 110mmHg
